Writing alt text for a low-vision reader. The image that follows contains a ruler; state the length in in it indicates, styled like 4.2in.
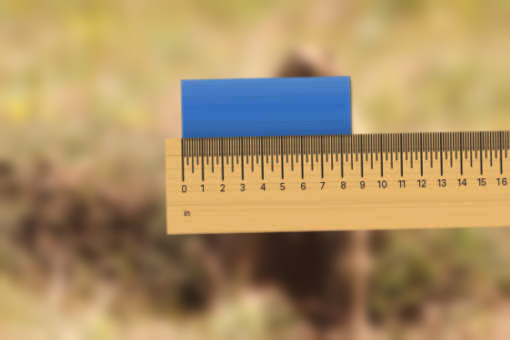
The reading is 8.5in
